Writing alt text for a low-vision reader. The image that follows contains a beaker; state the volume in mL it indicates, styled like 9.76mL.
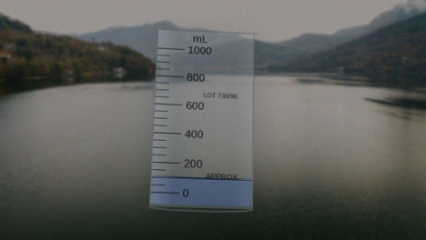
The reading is 100mL
